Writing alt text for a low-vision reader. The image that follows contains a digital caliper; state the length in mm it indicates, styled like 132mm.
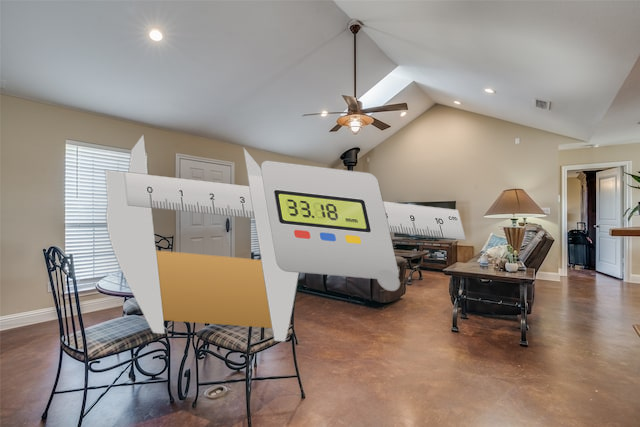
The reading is 33.18mm
